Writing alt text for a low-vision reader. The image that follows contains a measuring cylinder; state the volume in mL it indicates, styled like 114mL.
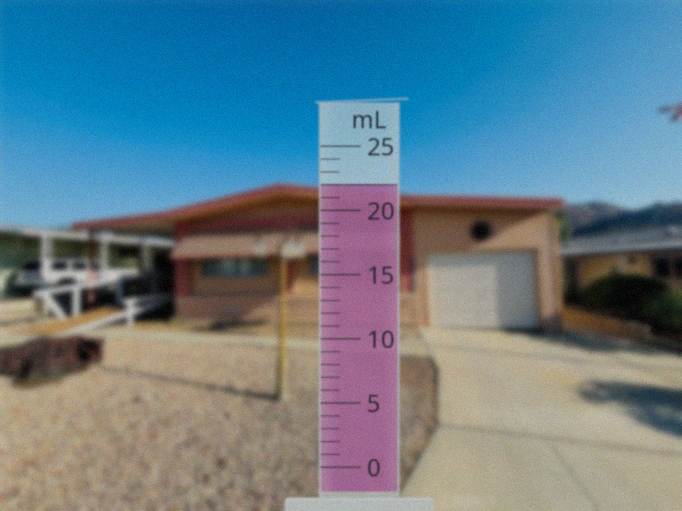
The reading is 22mL
